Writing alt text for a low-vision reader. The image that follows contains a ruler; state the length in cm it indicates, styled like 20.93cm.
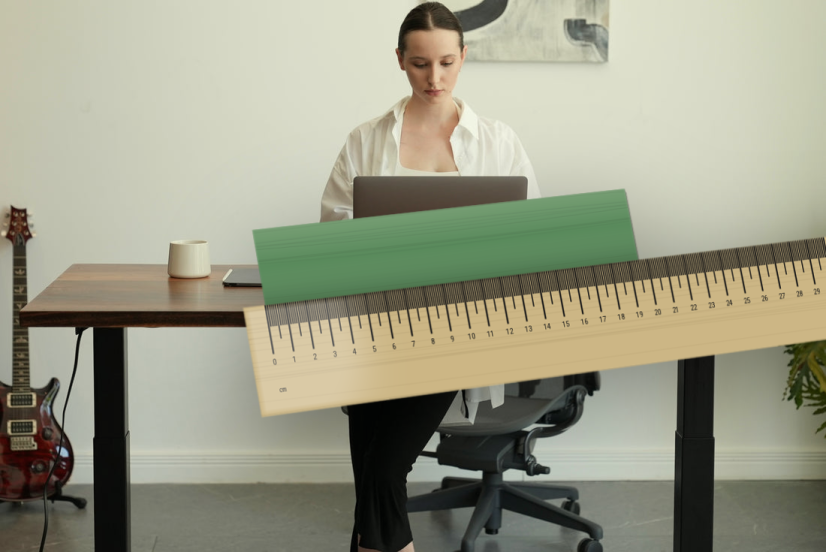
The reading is 19.5cm
